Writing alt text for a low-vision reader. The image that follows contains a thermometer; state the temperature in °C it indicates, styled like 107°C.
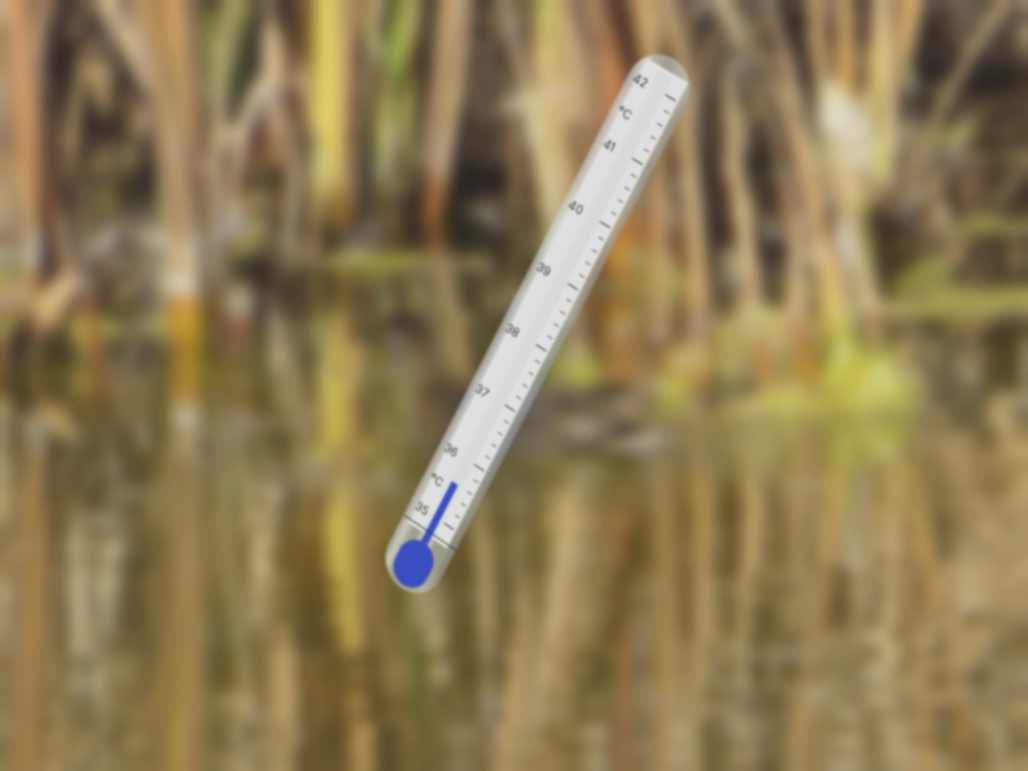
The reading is 35.6°C
